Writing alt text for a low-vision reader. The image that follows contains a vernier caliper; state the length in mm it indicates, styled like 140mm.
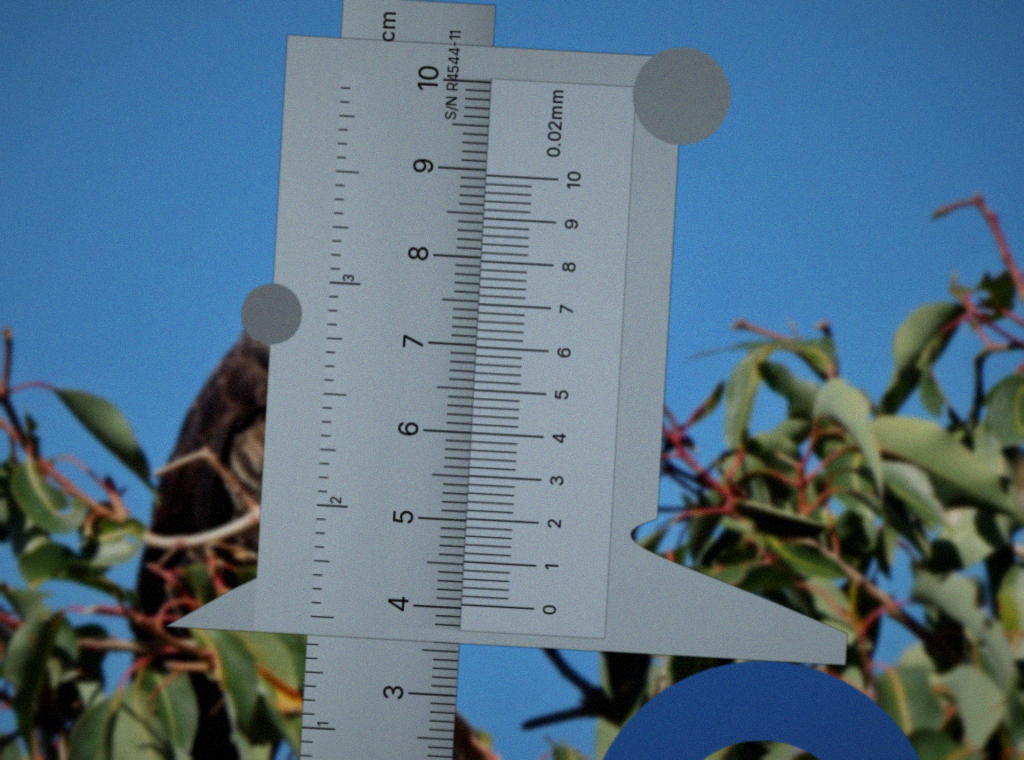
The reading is 40.4mm
